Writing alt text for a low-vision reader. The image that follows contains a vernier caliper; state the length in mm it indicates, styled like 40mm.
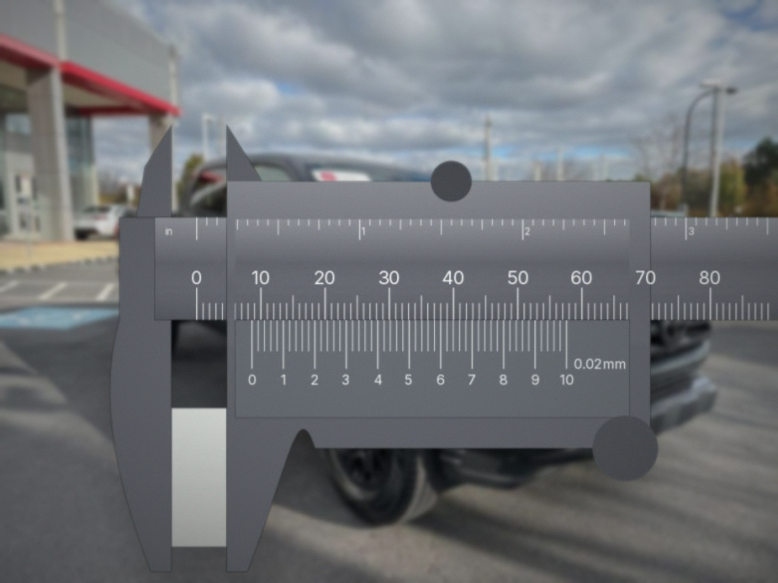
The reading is 8.6mm
